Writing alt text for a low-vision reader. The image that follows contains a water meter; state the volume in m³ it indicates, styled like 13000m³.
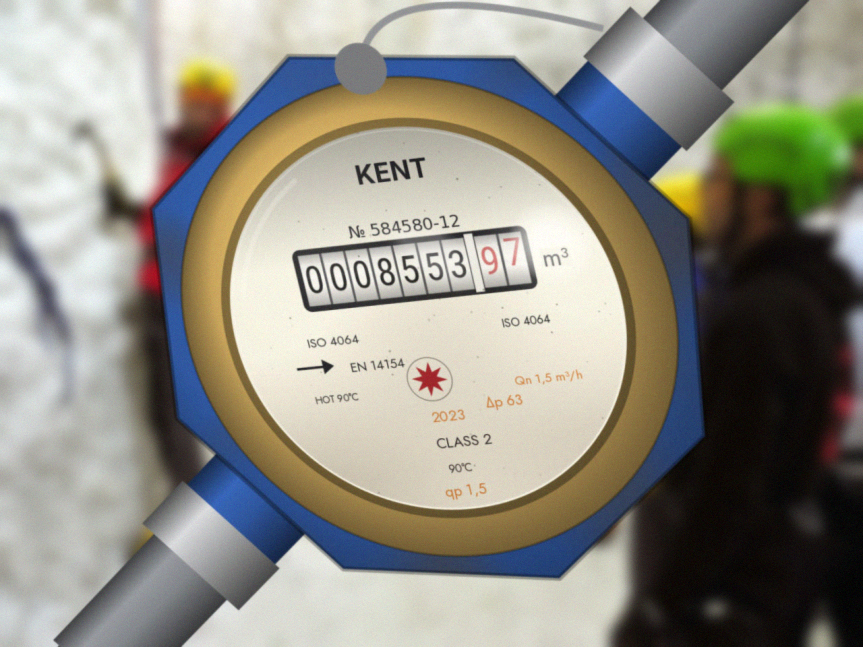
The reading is 8553.97m³
